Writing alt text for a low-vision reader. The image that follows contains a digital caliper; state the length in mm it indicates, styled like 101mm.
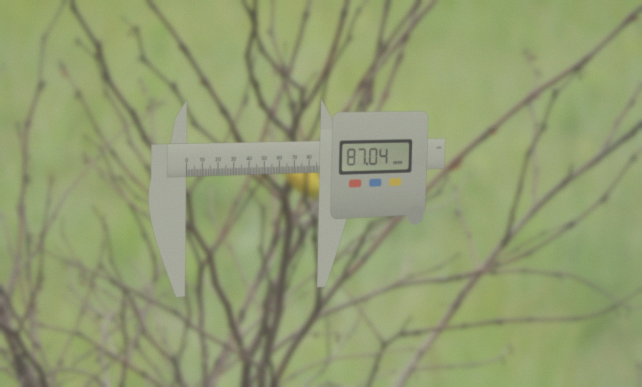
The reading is 87.04mm
